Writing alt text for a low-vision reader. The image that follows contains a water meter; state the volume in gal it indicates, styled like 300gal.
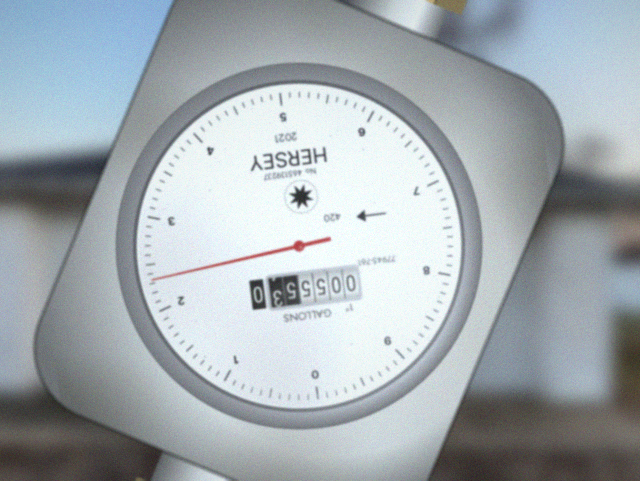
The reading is 55532.3gal
